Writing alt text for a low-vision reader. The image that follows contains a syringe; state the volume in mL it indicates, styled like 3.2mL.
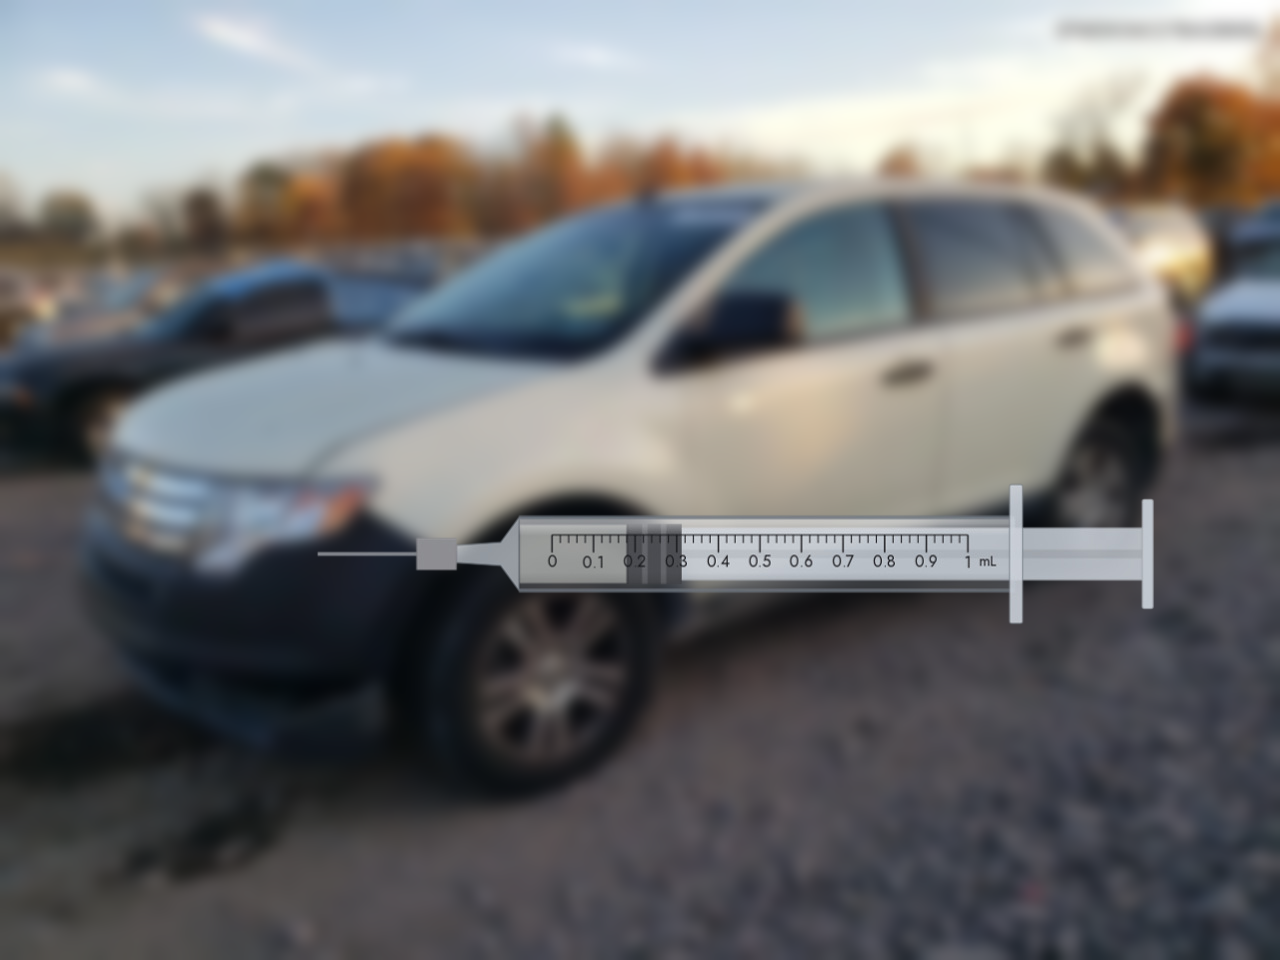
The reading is 0.18mL
